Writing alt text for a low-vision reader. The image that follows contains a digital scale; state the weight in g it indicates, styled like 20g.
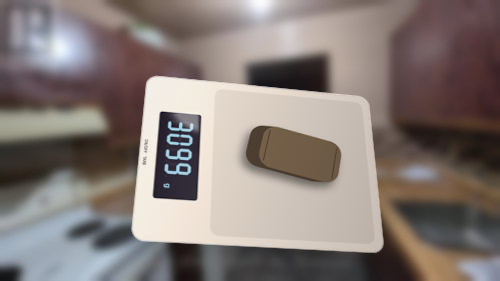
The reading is 3099g
